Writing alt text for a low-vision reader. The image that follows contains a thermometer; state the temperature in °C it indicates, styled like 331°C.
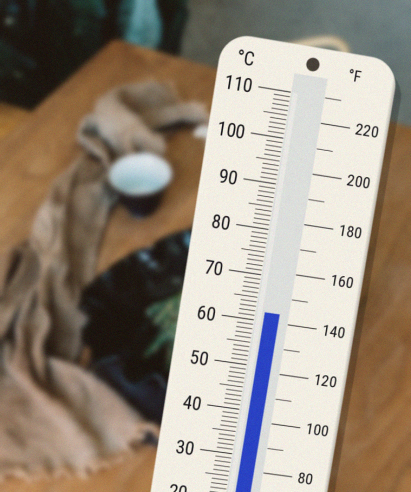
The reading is 62°C
